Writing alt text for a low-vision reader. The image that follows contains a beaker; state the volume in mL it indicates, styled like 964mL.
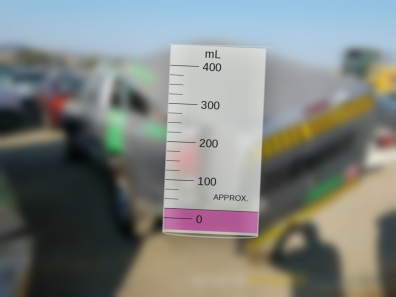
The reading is 25mL
